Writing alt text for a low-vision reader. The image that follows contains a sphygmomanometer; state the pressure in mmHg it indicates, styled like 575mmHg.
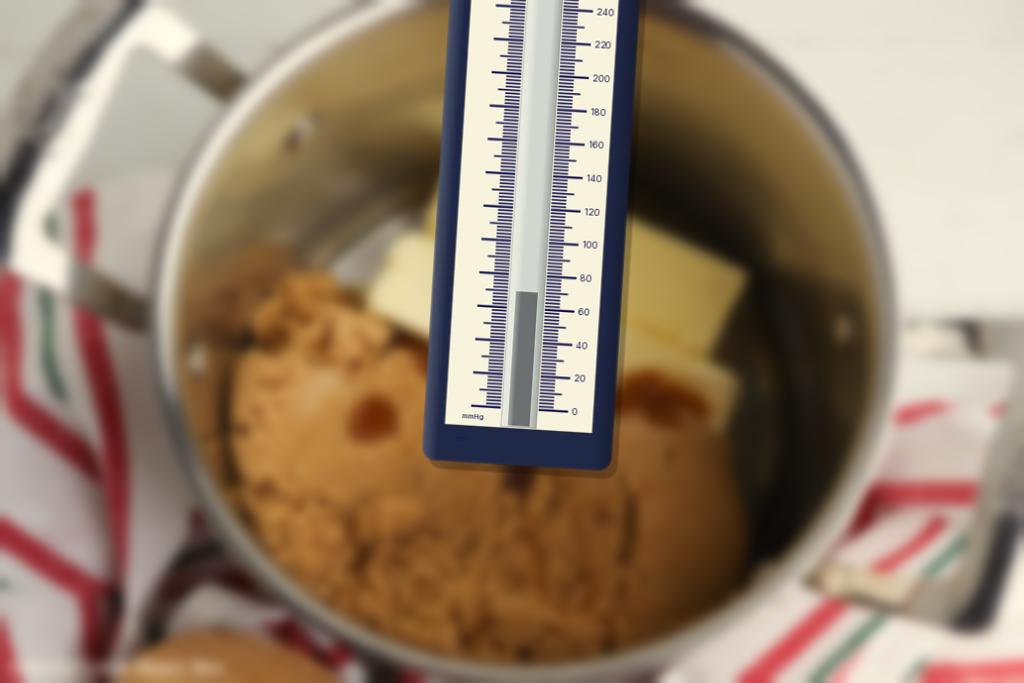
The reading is 70mmHg
